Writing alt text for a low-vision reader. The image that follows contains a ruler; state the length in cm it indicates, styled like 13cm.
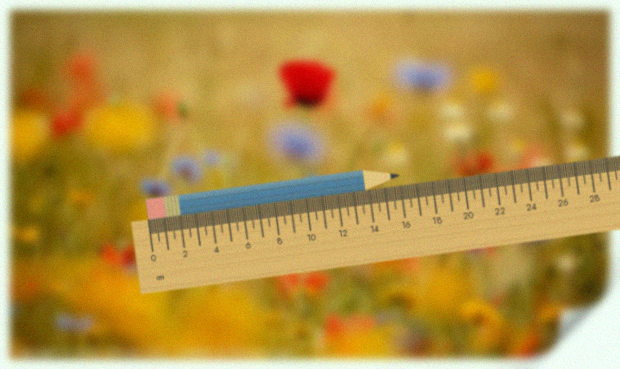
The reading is 16cm
